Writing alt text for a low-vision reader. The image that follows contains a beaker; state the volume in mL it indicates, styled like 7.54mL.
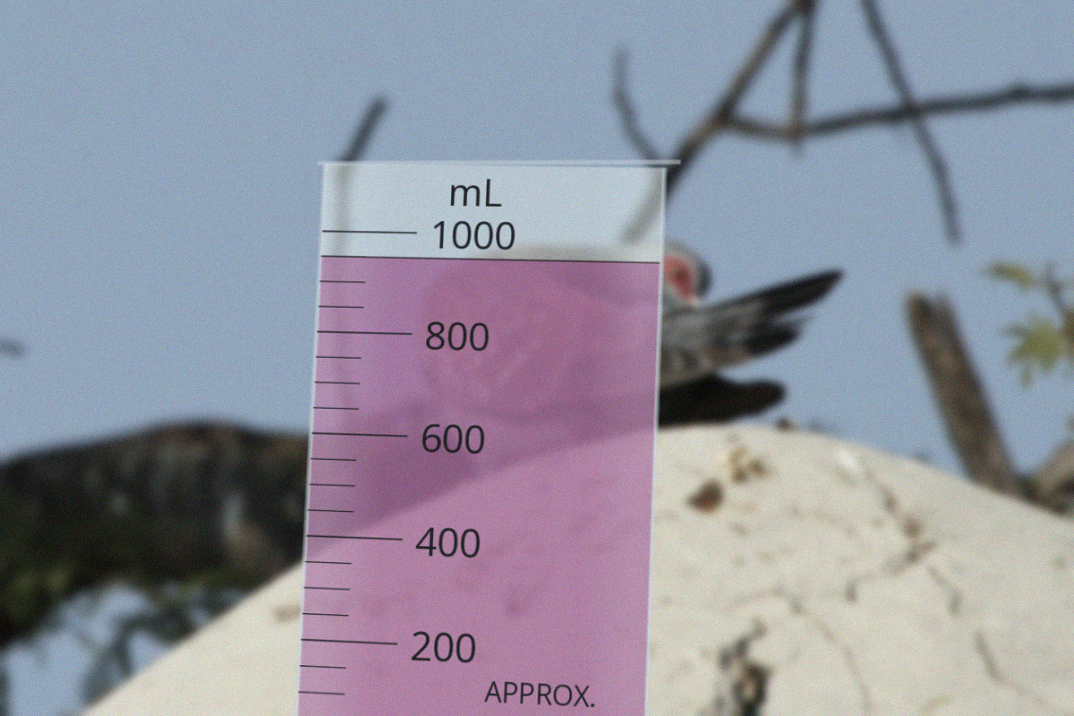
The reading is 950mL
